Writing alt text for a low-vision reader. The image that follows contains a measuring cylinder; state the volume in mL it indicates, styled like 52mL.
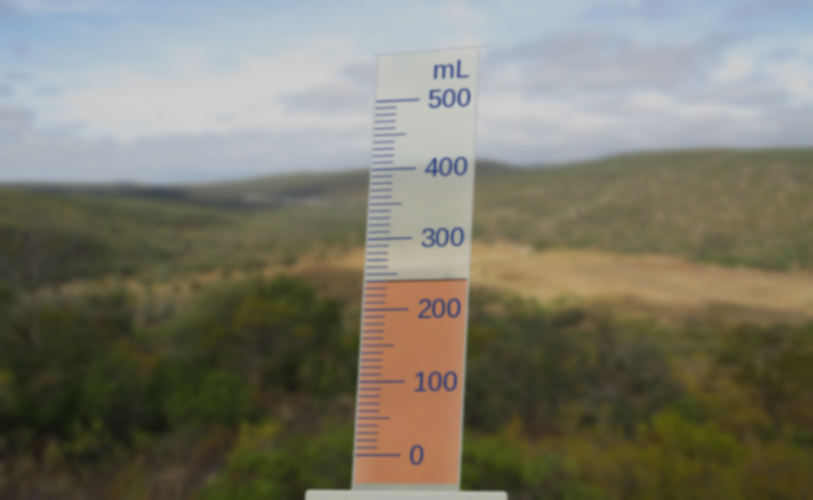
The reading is 240mL
